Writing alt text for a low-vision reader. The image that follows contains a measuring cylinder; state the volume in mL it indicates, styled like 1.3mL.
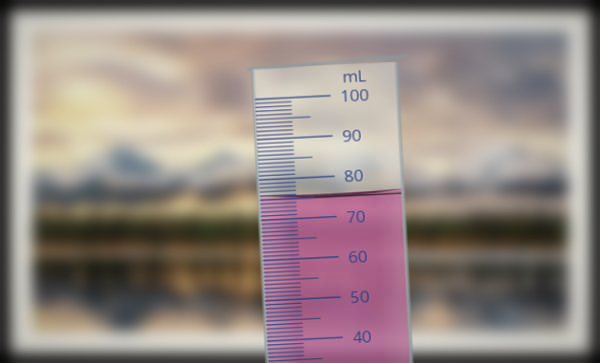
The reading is 75mL
